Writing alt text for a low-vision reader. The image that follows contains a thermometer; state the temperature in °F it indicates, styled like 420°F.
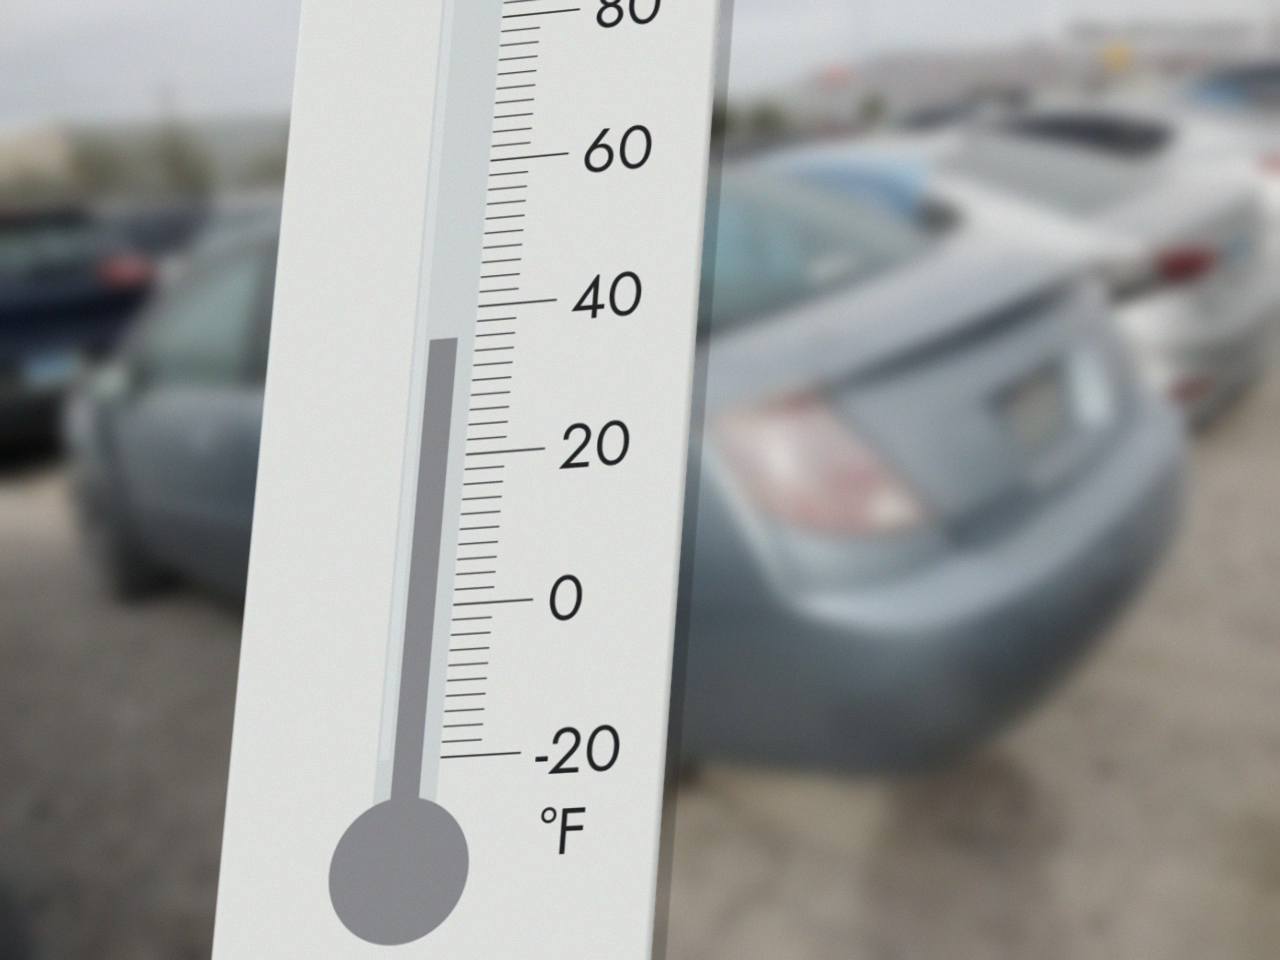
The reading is 36°F
